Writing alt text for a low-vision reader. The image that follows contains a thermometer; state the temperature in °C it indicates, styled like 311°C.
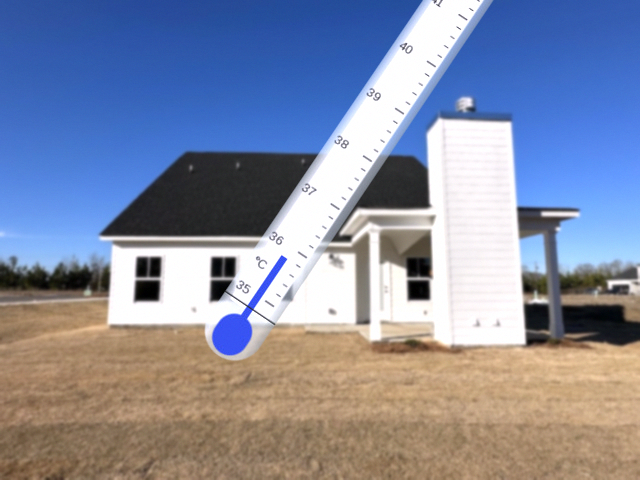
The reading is 35.8°C
